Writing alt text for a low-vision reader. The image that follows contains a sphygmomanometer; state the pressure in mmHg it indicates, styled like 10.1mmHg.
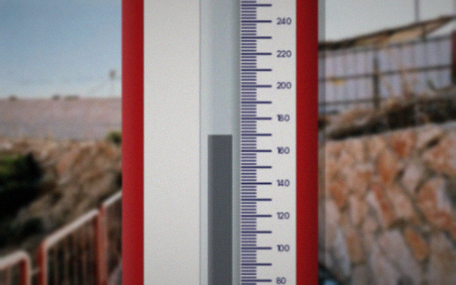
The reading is 170mmHg
